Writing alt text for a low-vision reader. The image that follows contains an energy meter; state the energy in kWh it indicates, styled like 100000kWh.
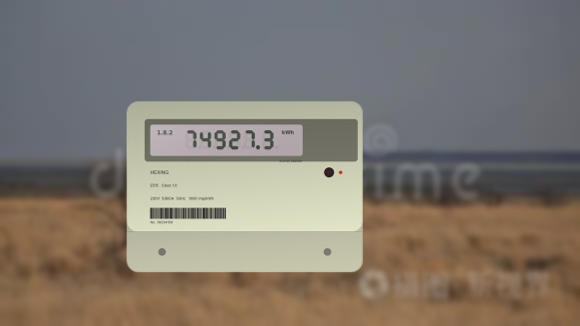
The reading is 74927.3kWh
